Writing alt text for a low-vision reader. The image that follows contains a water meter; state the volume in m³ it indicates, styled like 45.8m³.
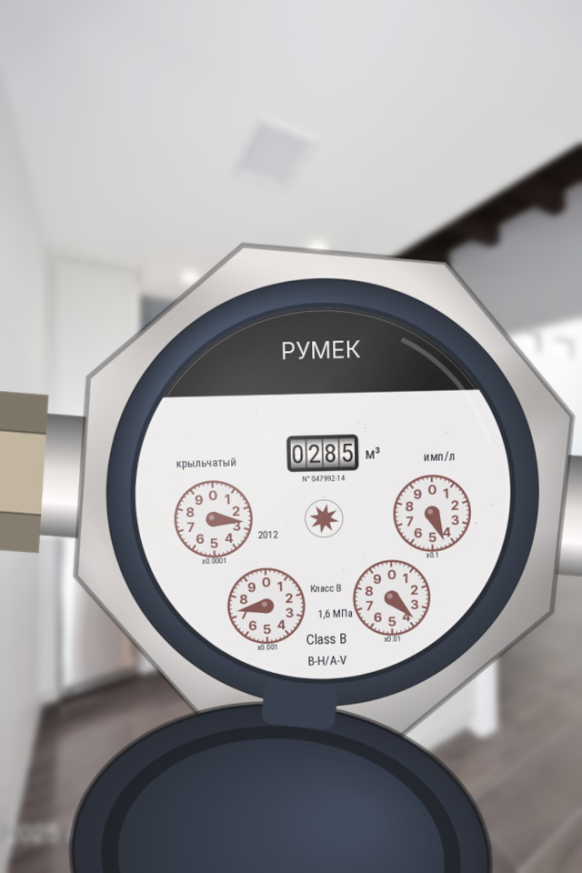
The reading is 285.4372m³
